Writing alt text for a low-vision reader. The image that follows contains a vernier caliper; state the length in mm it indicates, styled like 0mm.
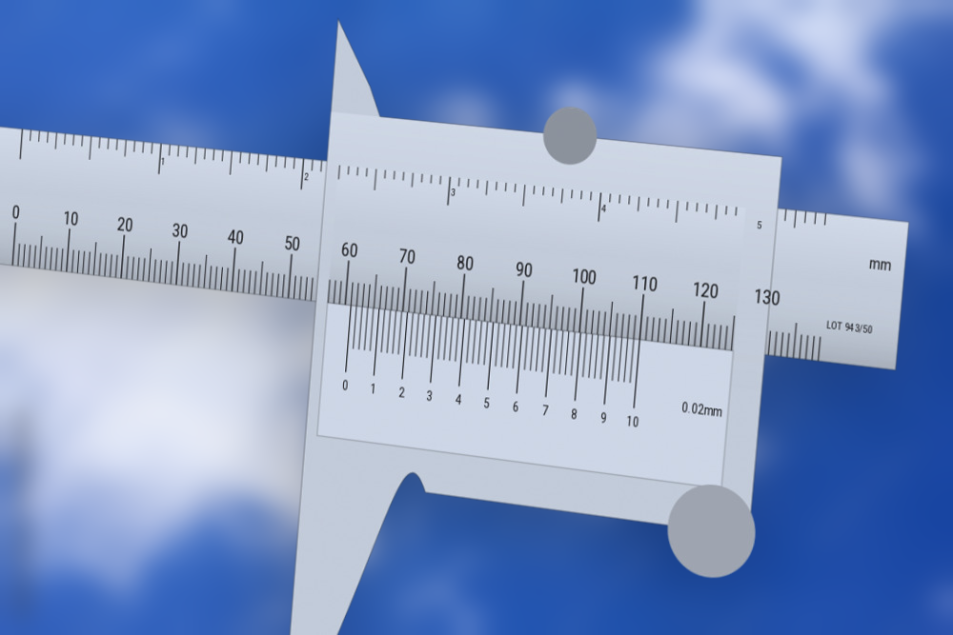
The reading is 61.0mm
